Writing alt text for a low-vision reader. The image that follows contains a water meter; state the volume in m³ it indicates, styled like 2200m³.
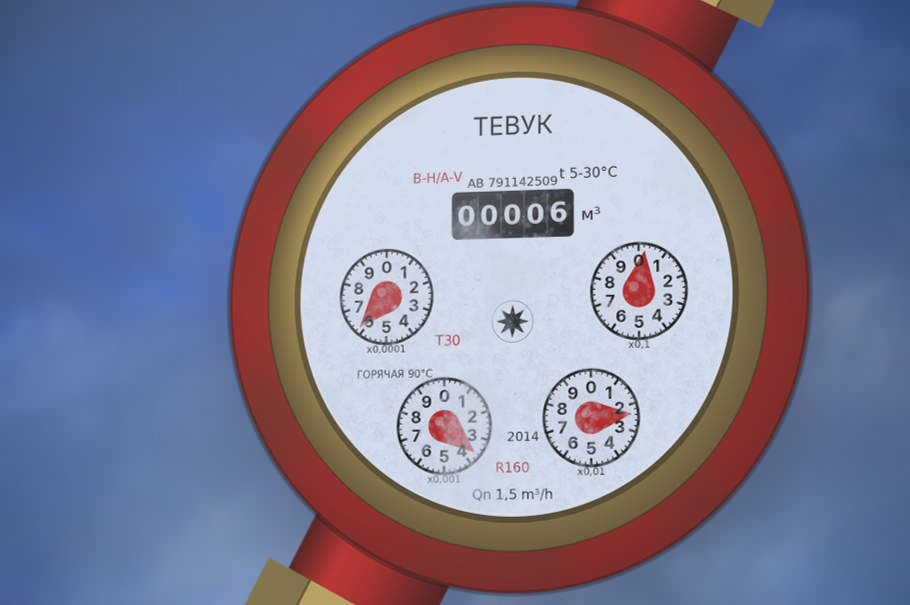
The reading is 6.0236m³
